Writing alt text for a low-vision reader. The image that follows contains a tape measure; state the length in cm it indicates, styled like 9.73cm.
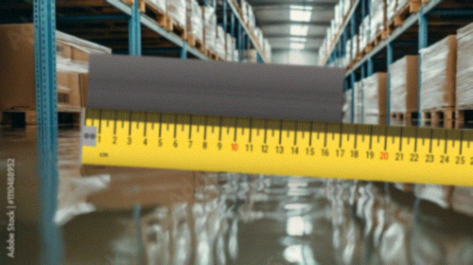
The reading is 17cm
